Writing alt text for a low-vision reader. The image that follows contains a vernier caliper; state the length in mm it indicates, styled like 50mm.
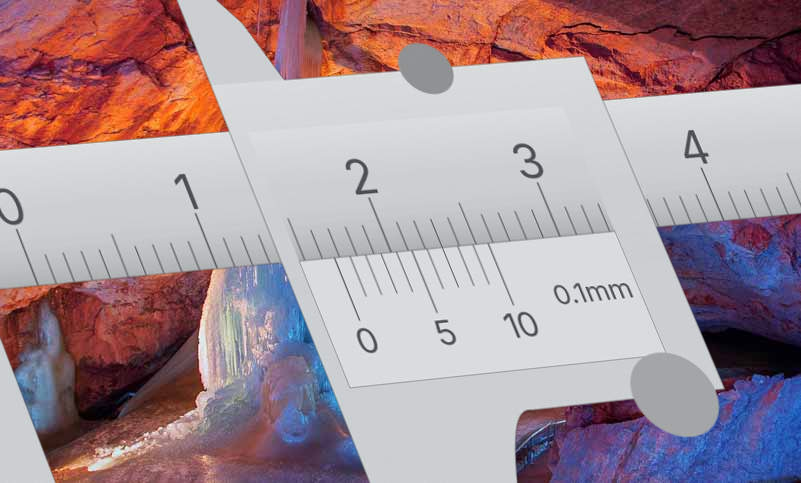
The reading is 16.7mm
